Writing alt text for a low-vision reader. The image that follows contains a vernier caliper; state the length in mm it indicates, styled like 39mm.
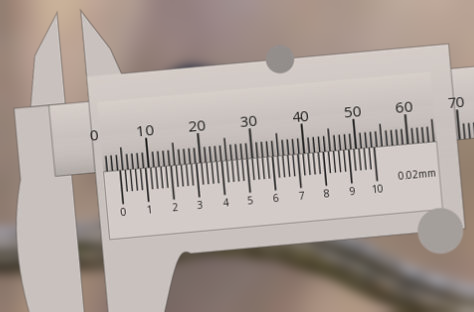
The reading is 4.5mm
